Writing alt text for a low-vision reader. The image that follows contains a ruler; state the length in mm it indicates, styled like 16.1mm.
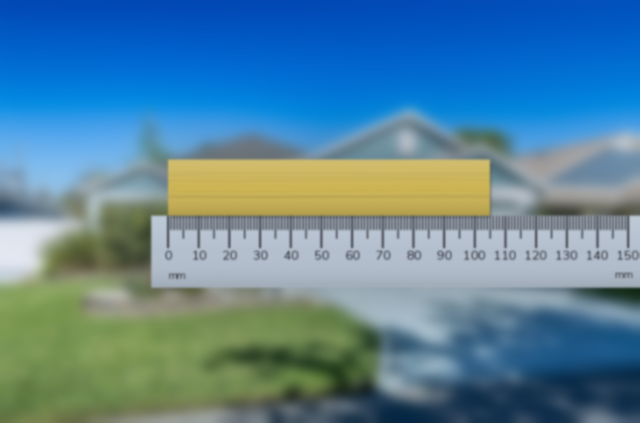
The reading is 105mm
